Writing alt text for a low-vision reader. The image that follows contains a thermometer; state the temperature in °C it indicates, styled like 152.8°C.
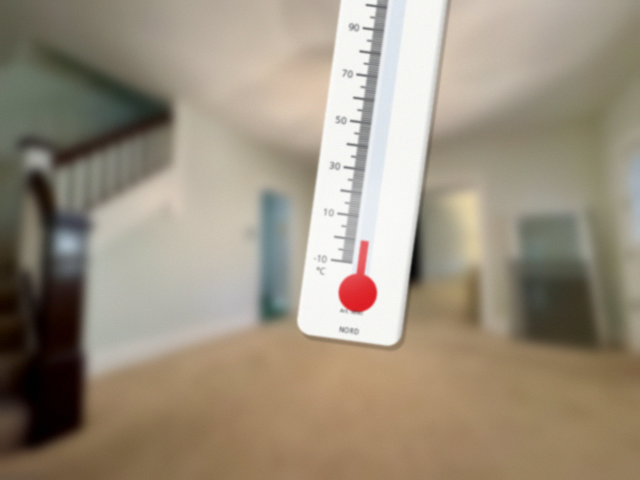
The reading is 0°C
